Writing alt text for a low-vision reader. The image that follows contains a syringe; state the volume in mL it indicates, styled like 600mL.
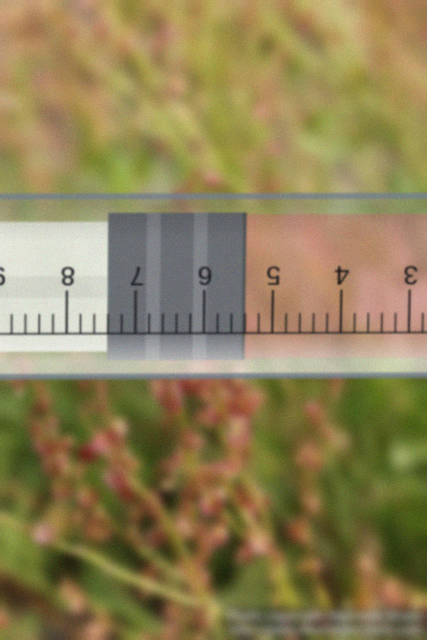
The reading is 5.4mL
